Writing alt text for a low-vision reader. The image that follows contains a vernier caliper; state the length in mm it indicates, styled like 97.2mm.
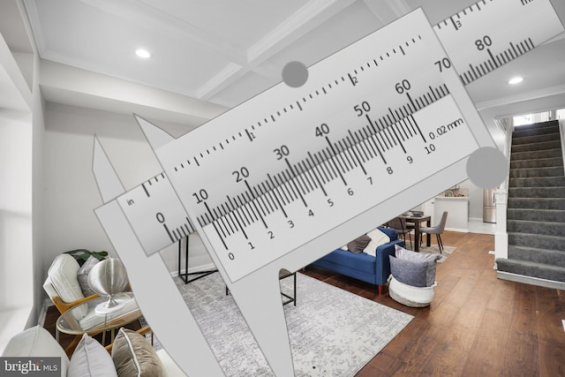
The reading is 9.5mm
